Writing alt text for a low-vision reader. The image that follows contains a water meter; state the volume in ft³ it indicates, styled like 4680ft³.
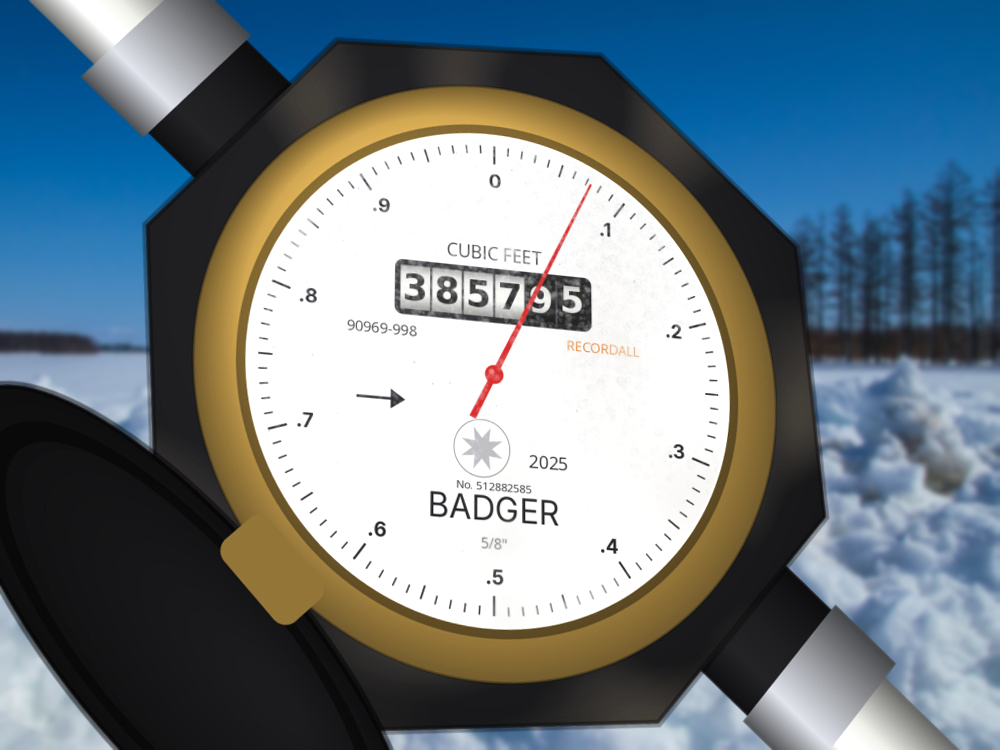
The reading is 385795.07ft³
